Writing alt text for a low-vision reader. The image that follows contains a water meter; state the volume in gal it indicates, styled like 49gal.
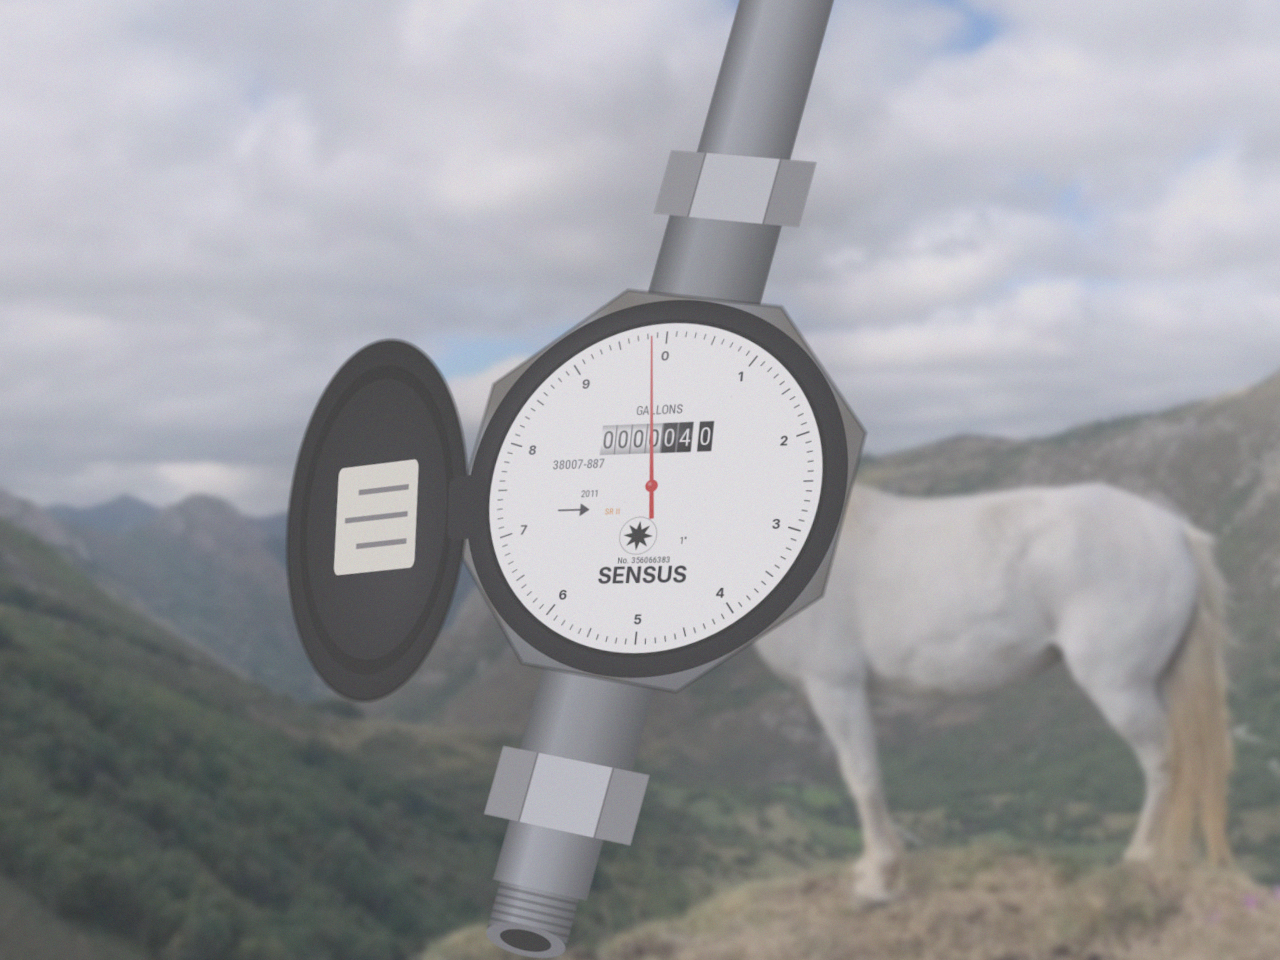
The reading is 39.8gal
